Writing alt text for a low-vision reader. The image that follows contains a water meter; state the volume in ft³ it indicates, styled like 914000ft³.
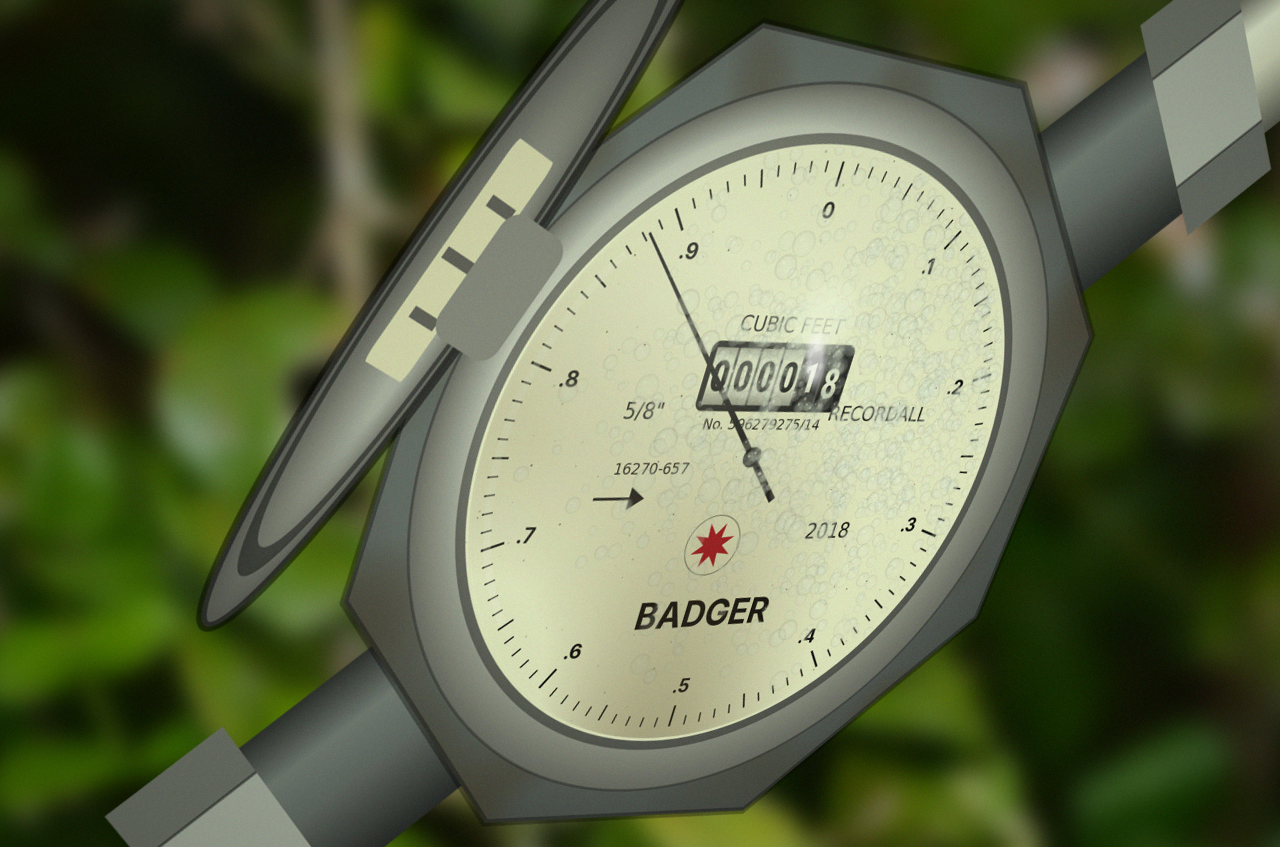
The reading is 17.88ft³
